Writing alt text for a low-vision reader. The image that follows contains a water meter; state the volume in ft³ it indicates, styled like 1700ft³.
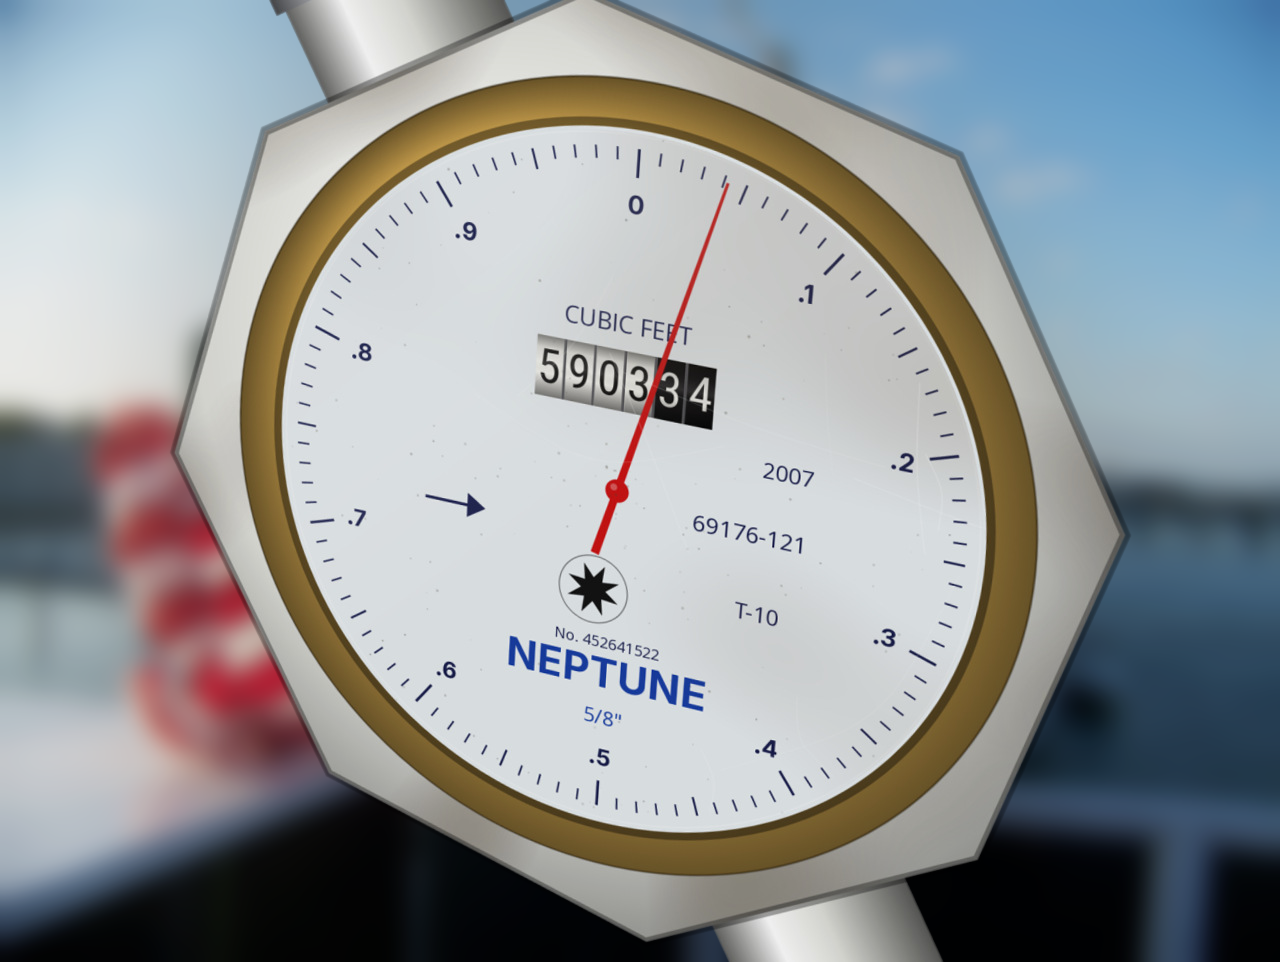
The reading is 590334.04ft³
